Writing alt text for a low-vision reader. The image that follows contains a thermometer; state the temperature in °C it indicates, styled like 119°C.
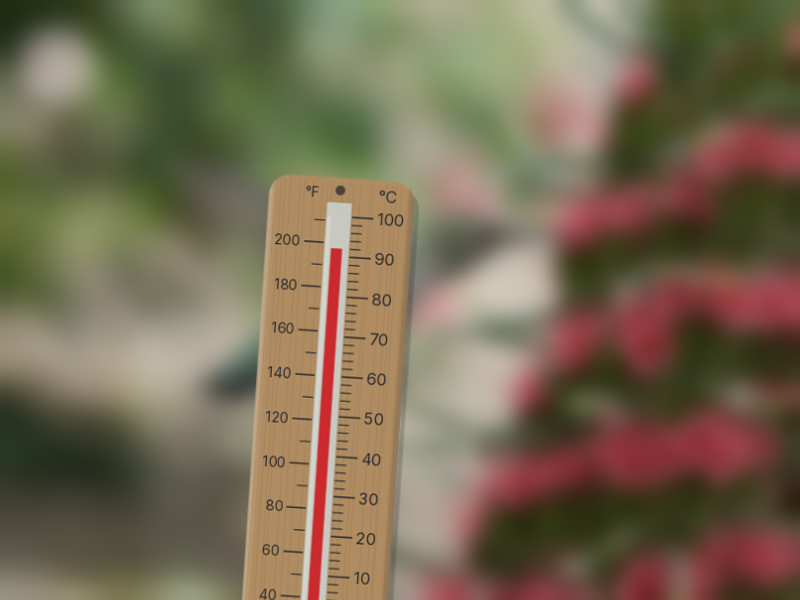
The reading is 92°C
